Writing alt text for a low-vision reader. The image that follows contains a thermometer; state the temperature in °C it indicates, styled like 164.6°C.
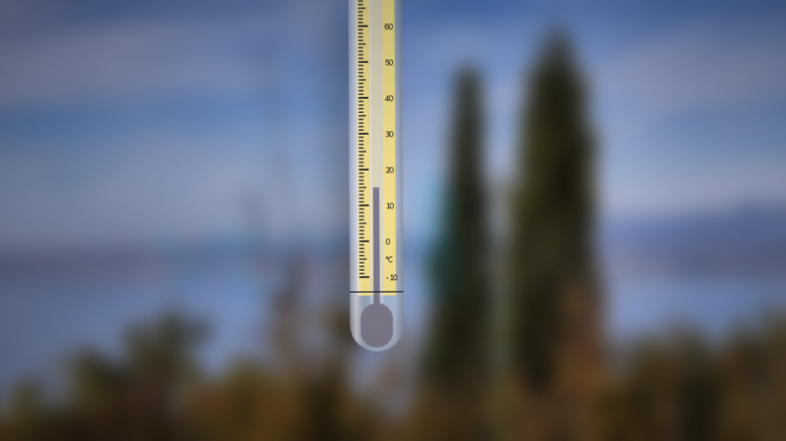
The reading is 15°C
